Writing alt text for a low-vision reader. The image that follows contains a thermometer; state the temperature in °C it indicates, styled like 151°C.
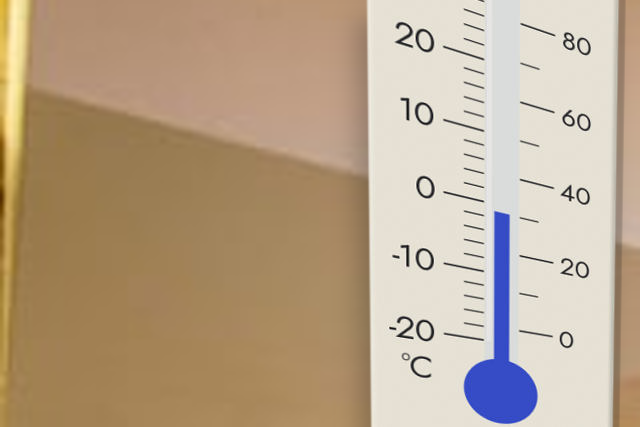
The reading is -1°C
